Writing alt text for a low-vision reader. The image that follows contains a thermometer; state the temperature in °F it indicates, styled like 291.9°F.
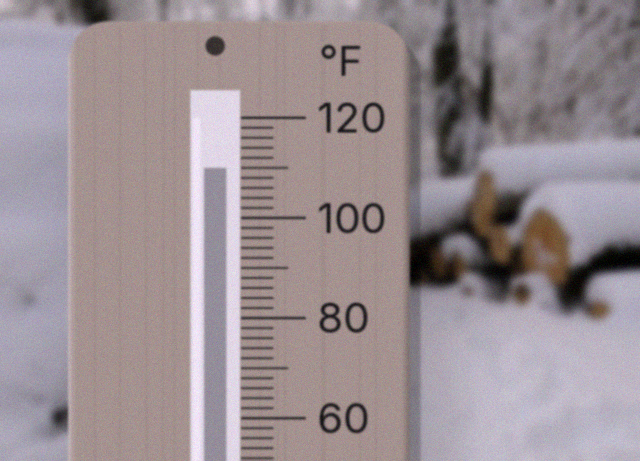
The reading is 110°F
